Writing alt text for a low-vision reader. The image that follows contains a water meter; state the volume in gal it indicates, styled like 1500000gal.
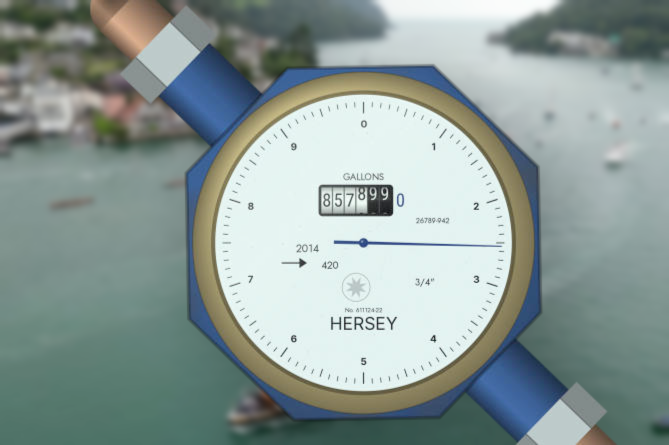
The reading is 8578992.5gal
